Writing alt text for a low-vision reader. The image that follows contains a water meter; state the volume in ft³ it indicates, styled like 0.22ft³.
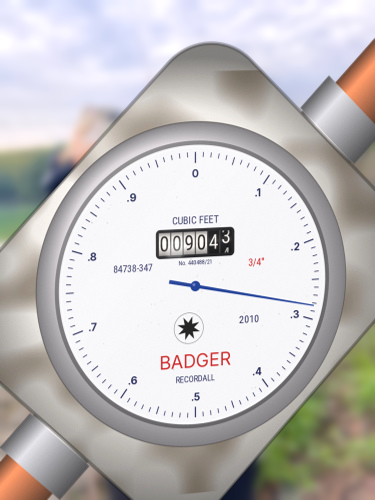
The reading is 9043.28ft³
